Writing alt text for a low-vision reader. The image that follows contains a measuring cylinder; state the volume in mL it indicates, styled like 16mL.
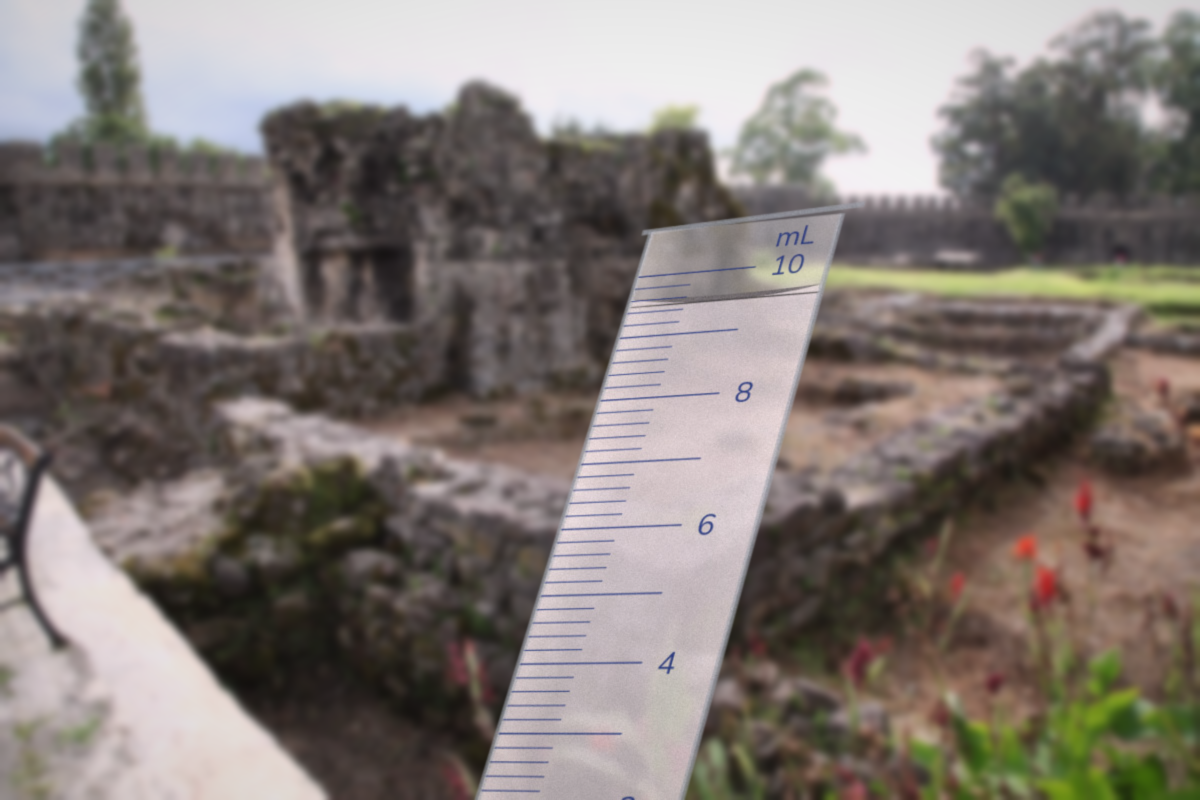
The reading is 9.5mL
